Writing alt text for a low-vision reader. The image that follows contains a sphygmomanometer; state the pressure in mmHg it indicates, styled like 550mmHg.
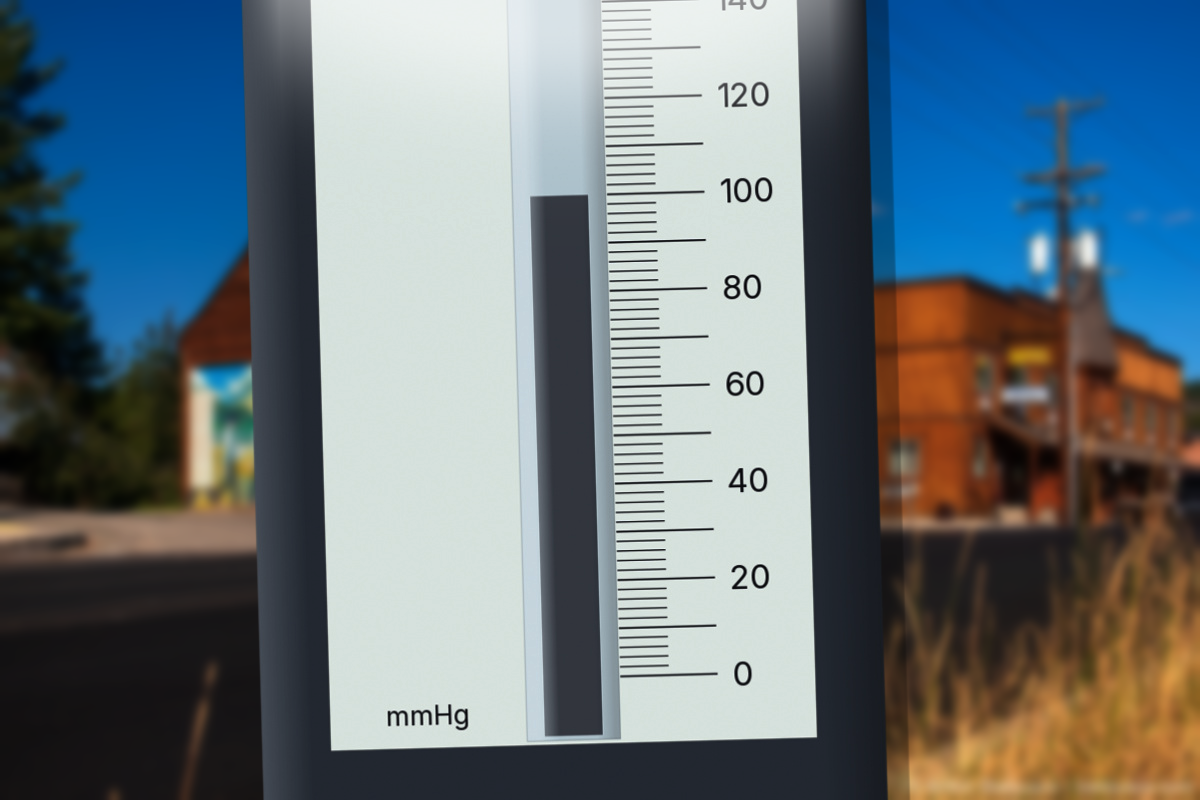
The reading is 100mmHg
